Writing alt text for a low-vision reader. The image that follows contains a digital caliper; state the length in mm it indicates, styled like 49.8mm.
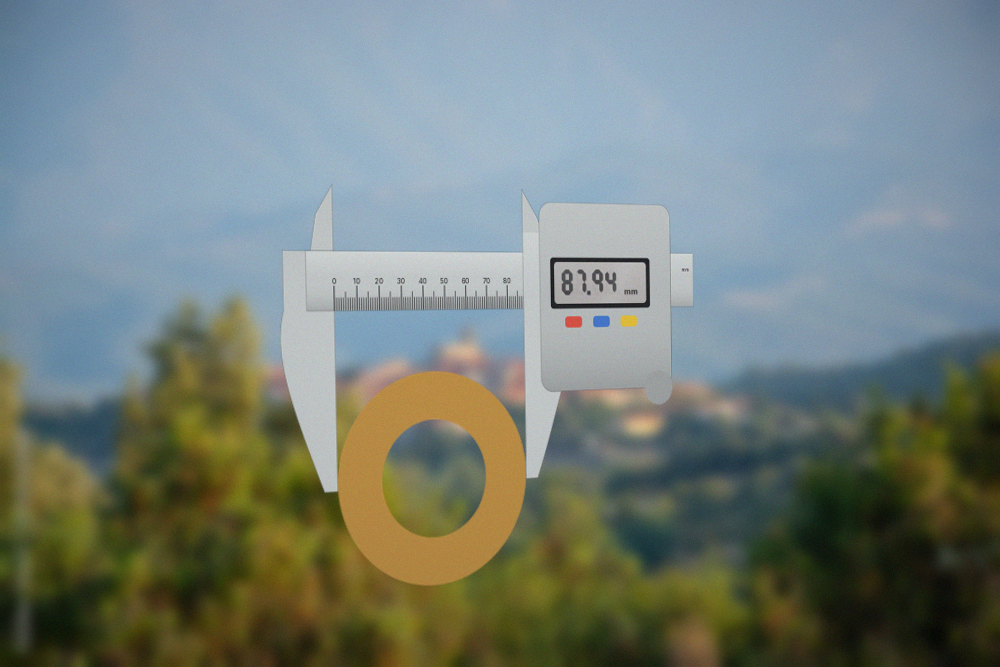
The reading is 87.94mm
